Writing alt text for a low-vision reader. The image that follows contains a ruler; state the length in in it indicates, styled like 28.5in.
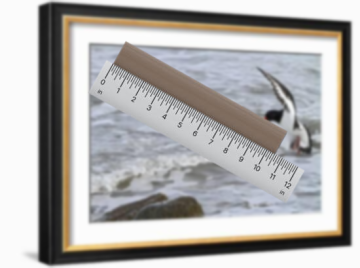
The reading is 10.5in
